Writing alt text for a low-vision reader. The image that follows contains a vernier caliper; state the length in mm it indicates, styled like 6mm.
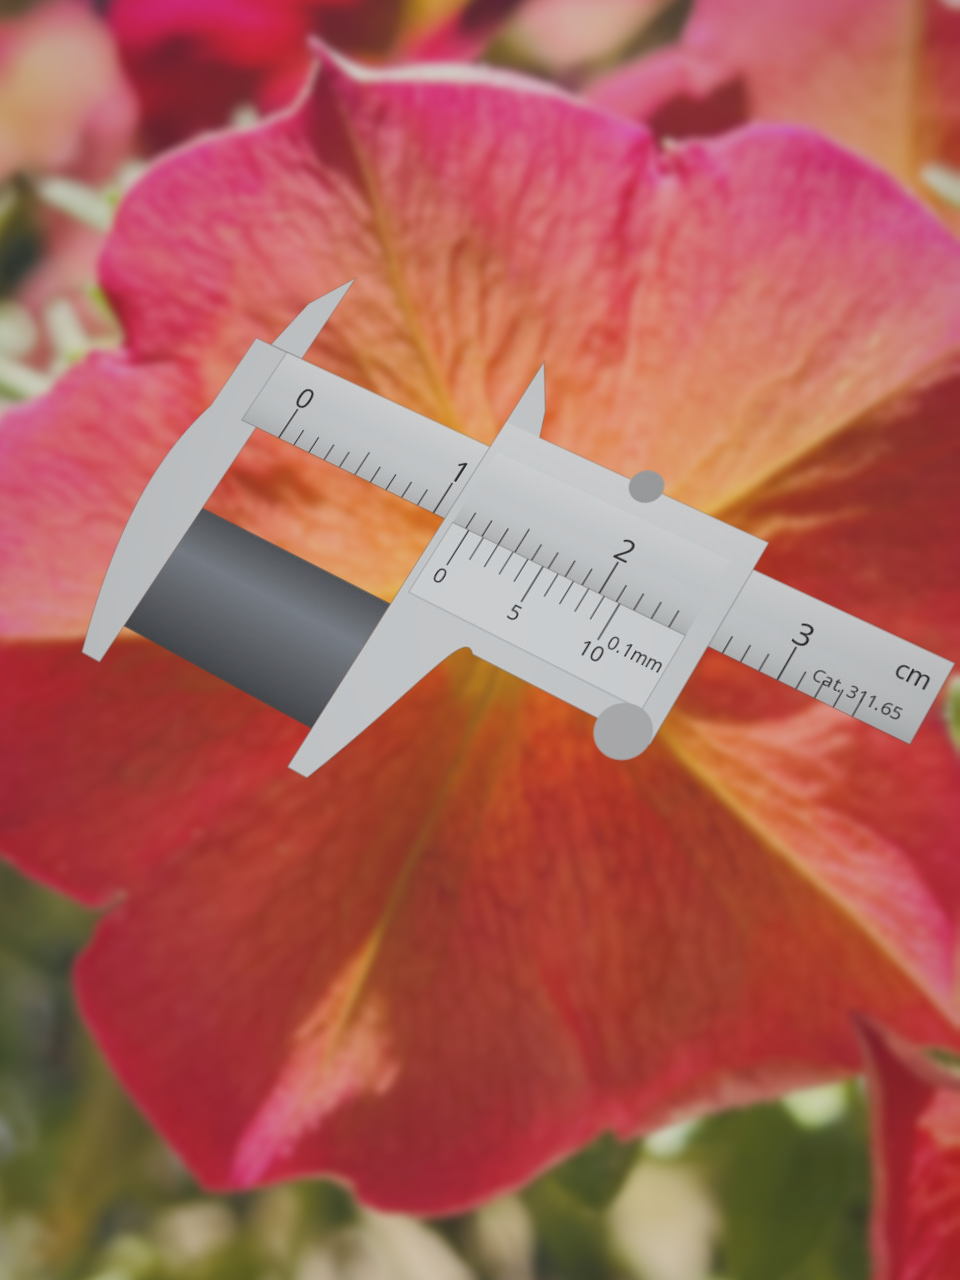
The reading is 12.2mm
